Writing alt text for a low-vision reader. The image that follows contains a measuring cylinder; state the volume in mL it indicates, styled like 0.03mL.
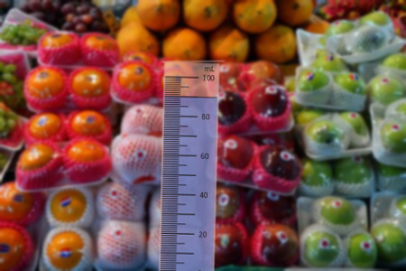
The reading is 90mL
